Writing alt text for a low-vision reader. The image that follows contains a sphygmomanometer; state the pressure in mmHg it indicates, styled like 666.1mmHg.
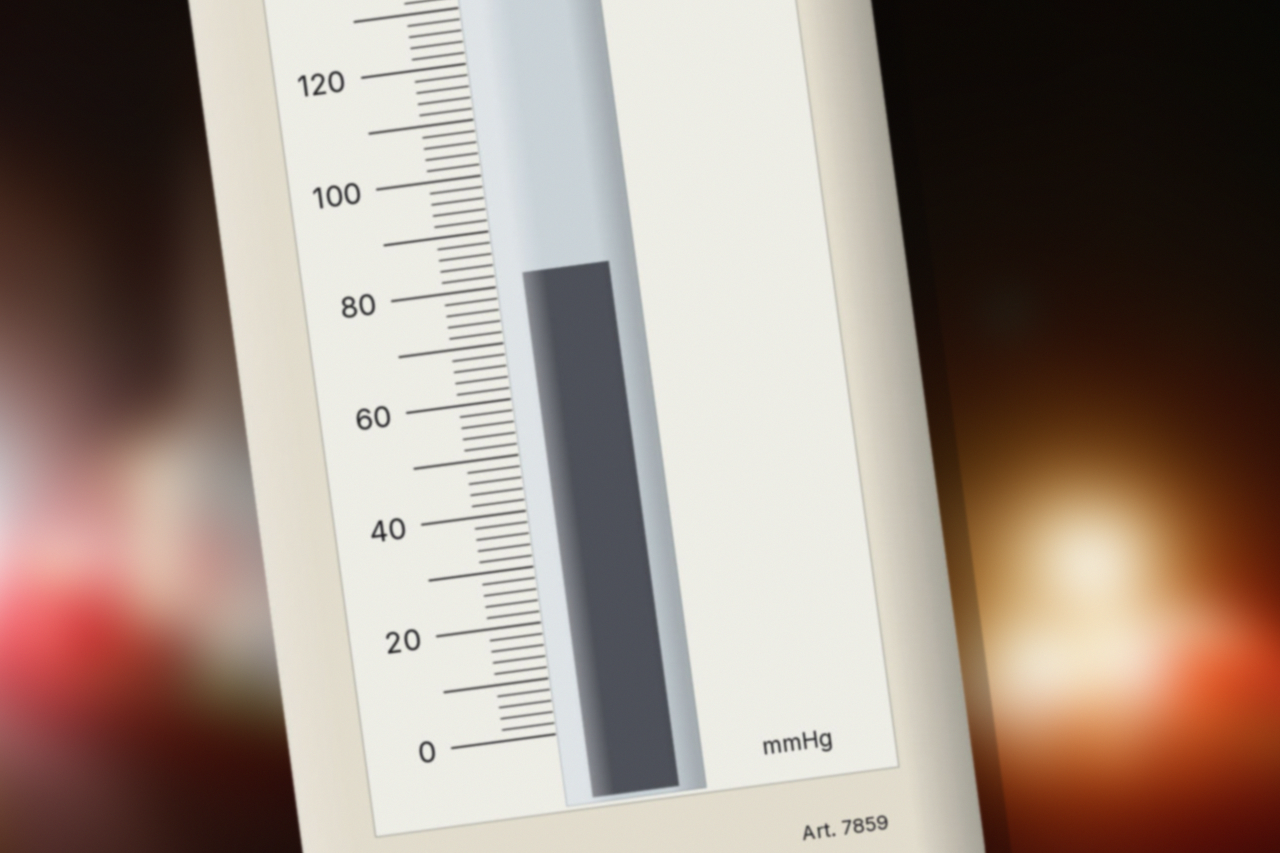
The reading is 82mmHg
